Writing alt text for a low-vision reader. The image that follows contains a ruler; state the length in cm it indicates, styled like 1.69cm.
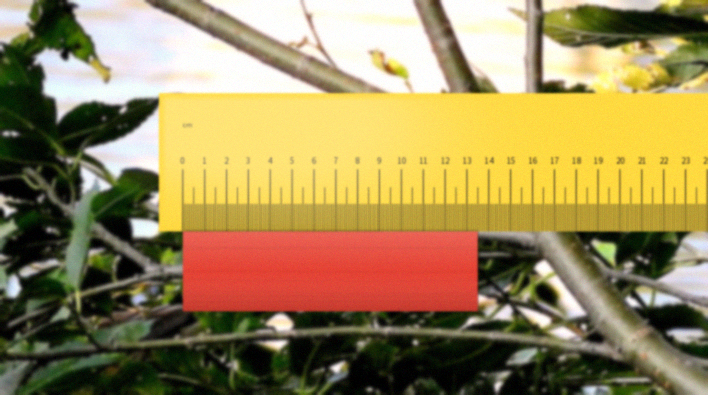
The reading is 13.5cm
